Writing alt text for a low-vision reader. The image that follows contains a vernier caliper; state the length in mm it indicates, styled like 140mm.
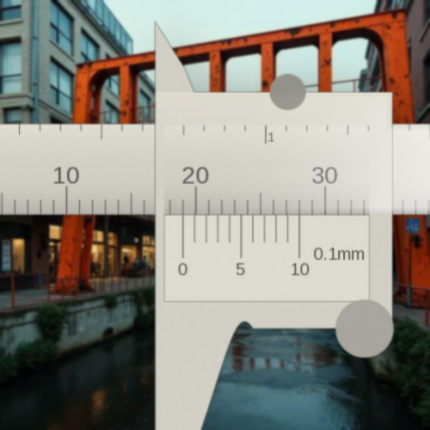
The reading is 19.0mm
